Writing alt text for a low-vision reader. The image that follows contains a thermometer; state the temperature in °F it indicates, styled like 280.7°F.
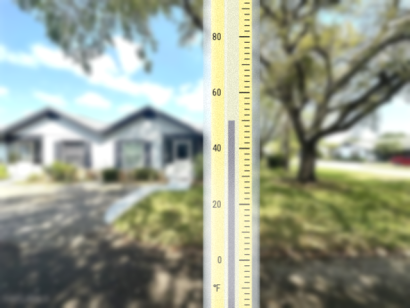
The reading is 50°F
